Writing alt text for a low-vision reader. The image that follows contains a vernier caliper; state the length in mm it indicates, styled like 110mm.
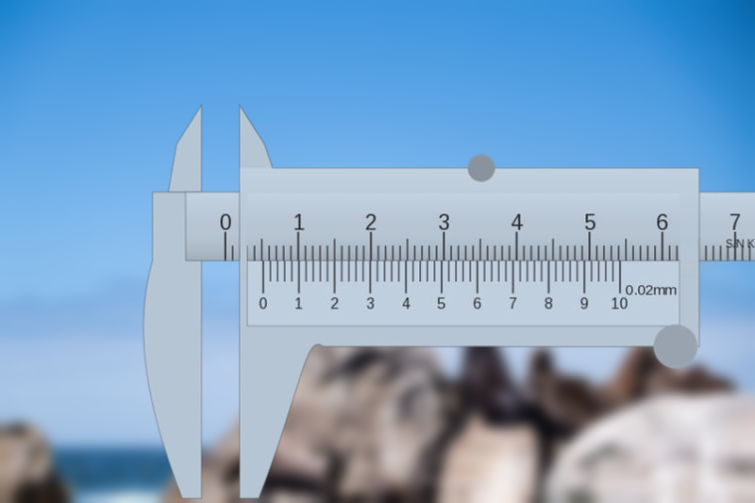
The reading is 5.2mm
